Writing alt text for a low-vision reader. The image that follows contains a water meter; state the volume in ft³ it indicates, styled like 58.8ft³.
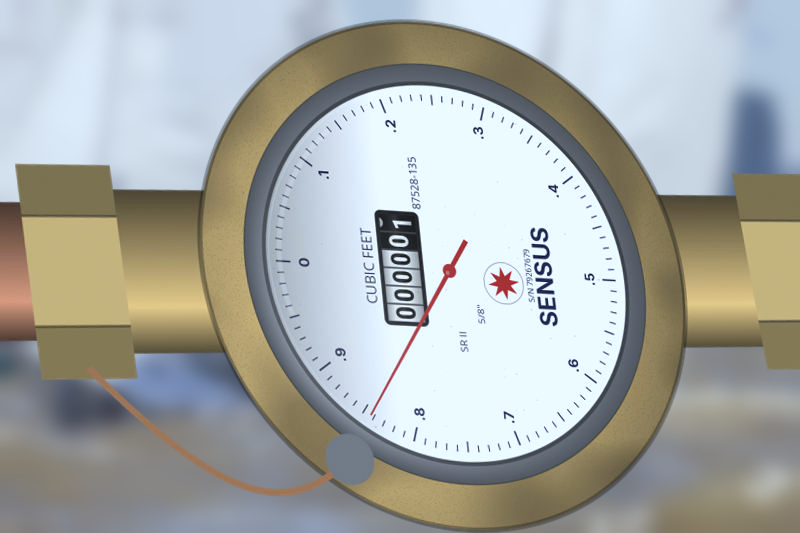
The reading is 0.84ft³
